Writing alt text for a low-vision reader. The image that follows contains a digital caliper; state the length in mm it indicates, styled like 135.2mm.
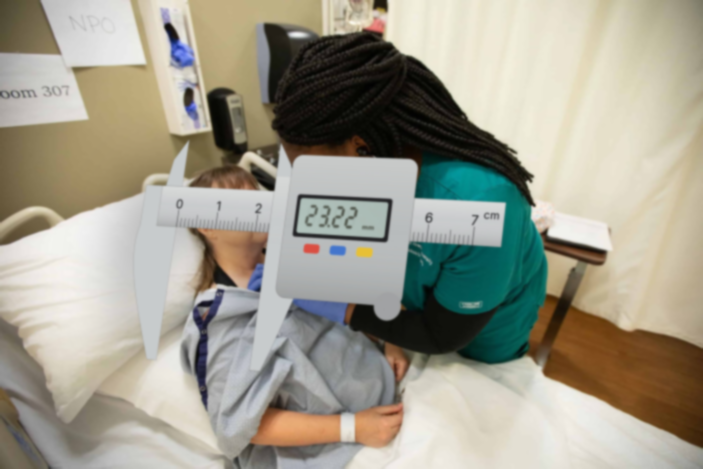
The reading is 23.22mm
